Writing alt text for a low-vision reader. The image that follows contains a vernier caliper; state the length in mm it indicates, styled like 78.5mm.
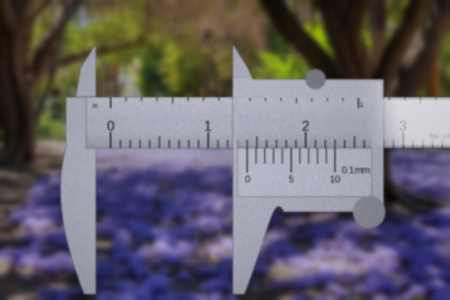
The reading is 14.0mm
